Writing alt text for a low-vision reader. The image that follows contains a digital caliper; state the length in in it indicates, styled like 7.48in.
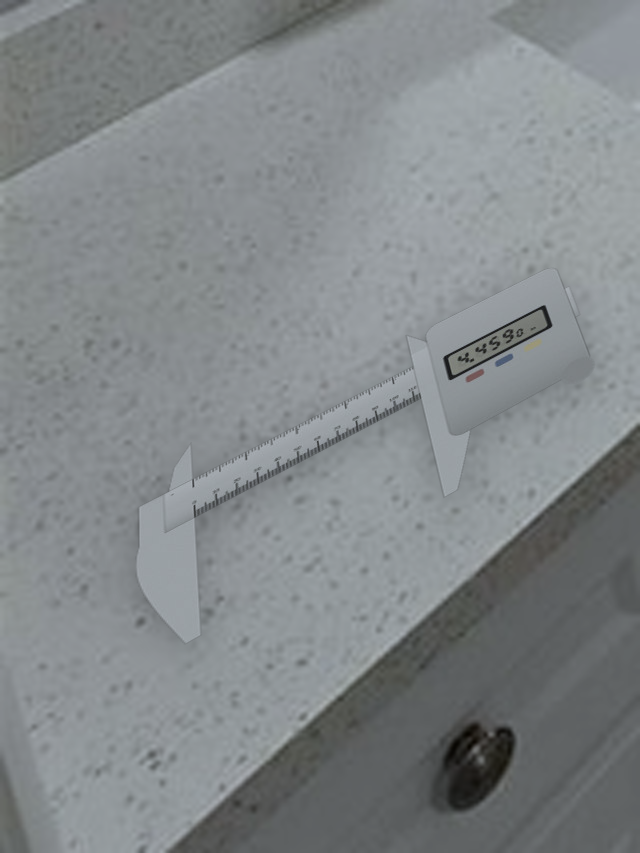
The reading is 4.4590in
